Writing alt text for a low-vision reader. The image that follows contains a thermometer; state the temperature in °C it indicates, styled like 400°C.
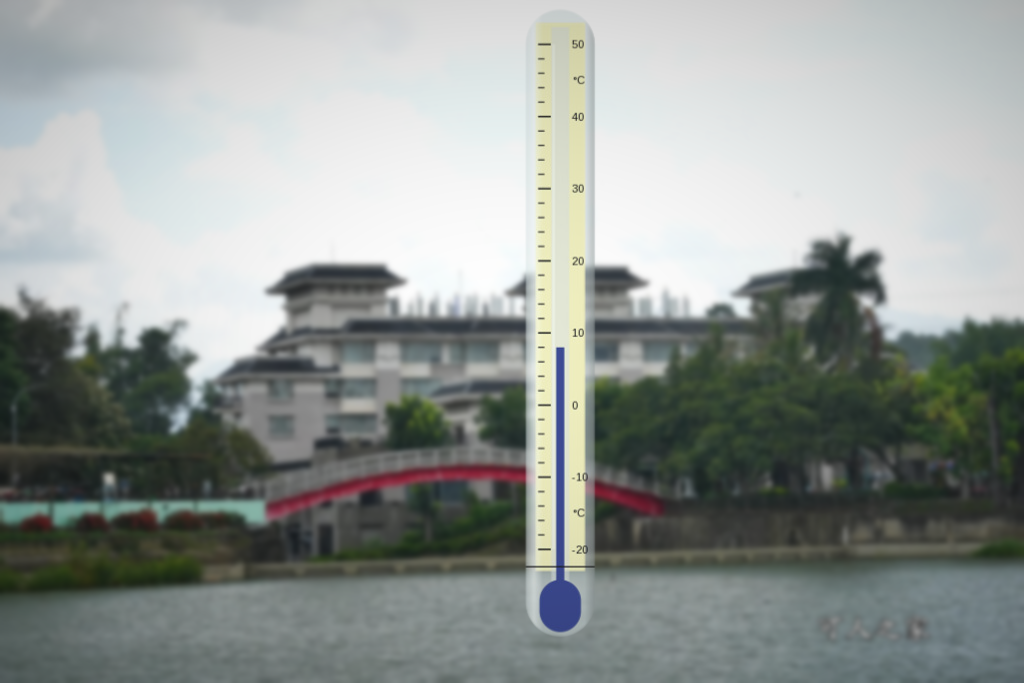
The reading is 8°C
